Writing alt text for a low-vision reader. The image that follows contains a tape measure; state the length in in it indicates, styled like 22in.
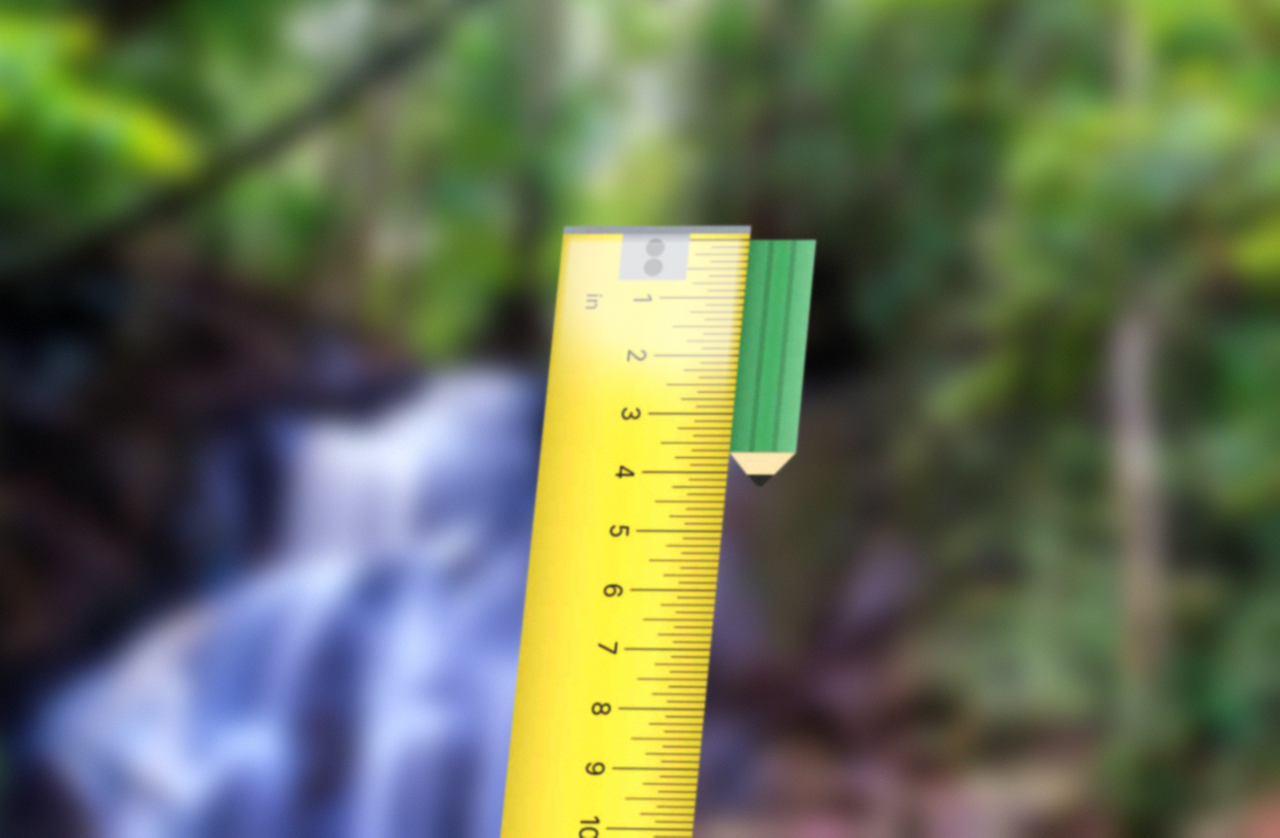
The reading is 4.25in
